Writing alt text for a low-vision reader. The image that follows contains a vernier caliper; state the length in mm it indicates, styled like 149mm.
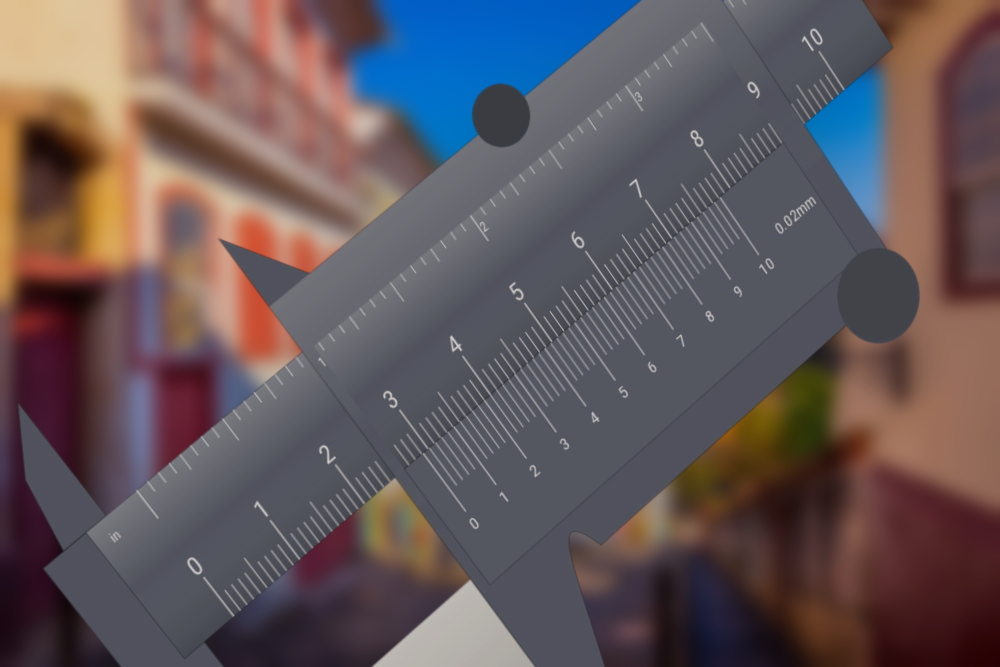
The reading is 29.2mm
